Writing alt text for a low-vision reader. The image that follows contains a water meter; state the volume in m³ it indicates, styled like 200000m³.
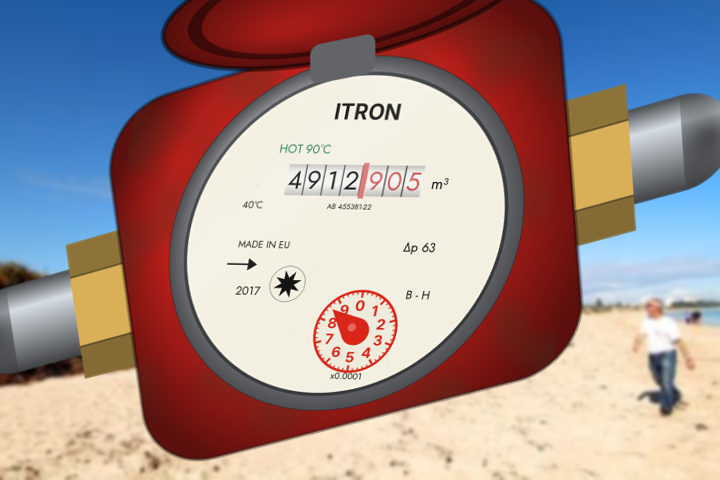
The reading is 4912.9058m³
